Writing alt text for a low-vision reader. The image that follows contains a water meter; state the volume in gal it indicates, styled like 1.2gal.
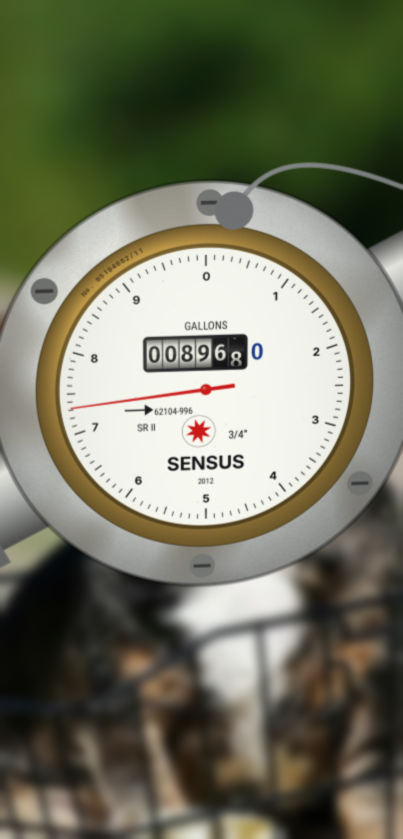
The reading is 89677.3gal
